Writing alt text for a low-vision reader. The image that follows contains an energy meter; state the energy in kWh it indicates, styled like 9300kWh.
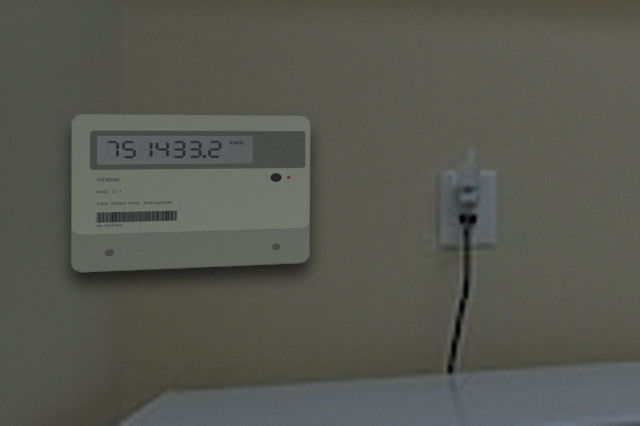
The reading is 751433.2kWh
